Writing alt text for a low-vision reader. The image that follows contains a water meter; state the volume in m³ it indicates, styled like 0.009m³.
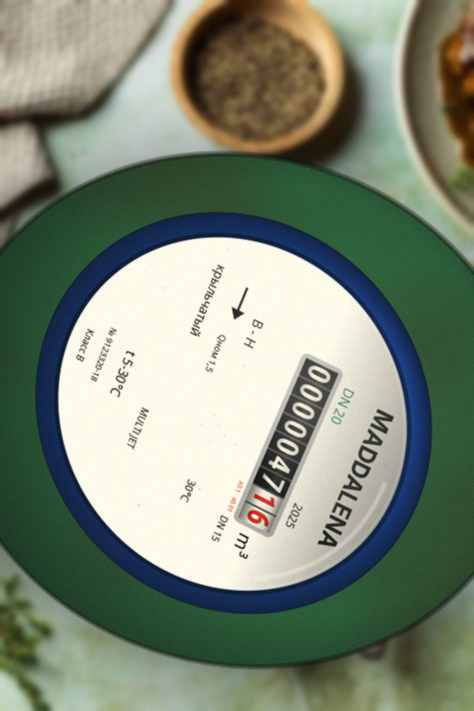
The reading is 47.16m³
